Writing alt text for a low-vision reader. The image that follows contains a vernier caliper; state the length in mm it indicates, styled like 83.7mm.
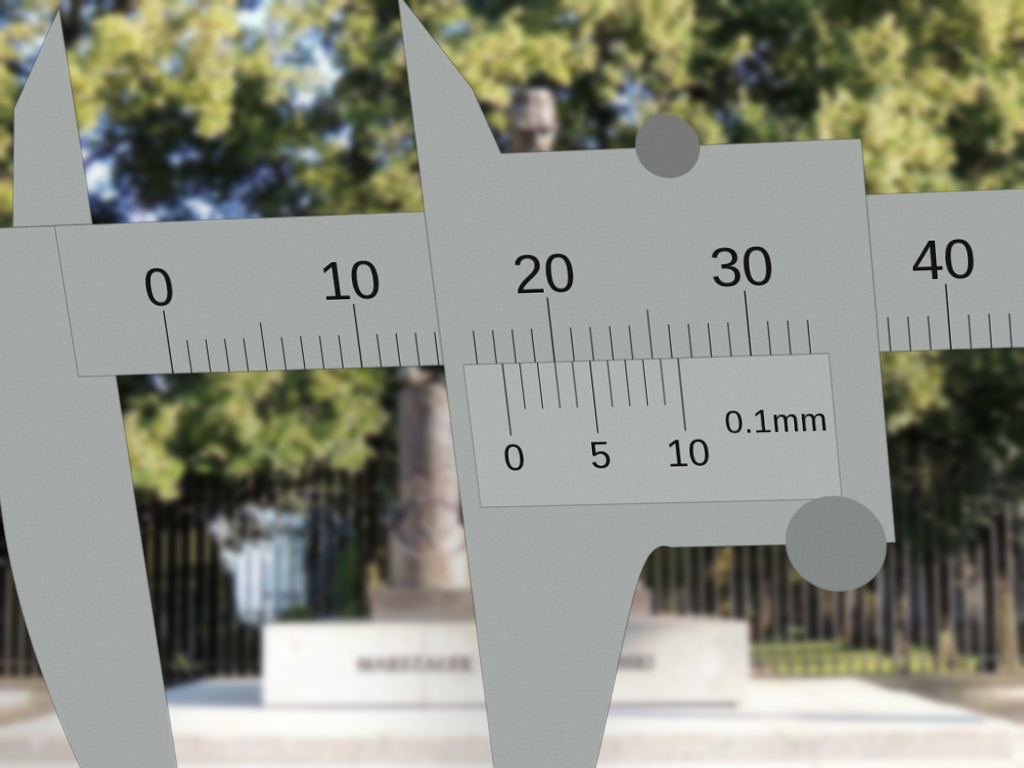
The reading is 17.3mm
